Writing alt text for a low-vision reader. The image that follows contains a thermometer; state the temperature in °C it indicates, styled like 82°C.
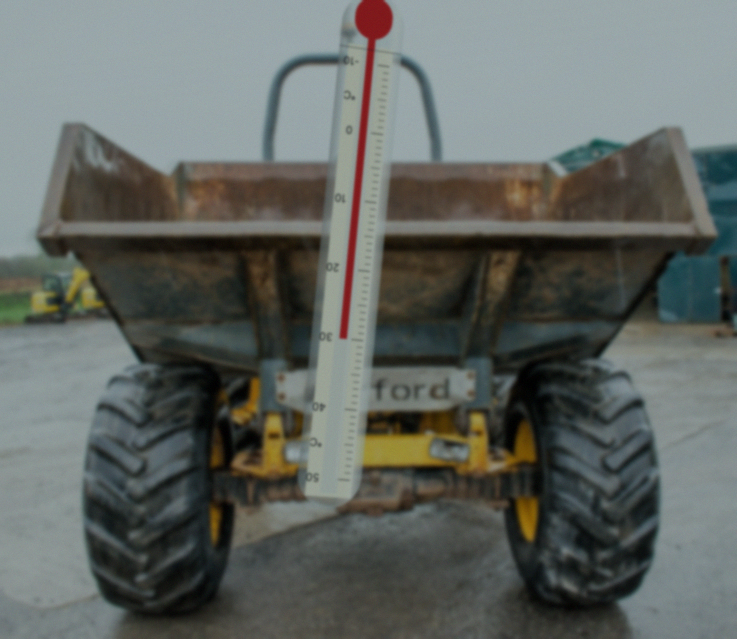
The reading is 30°C
